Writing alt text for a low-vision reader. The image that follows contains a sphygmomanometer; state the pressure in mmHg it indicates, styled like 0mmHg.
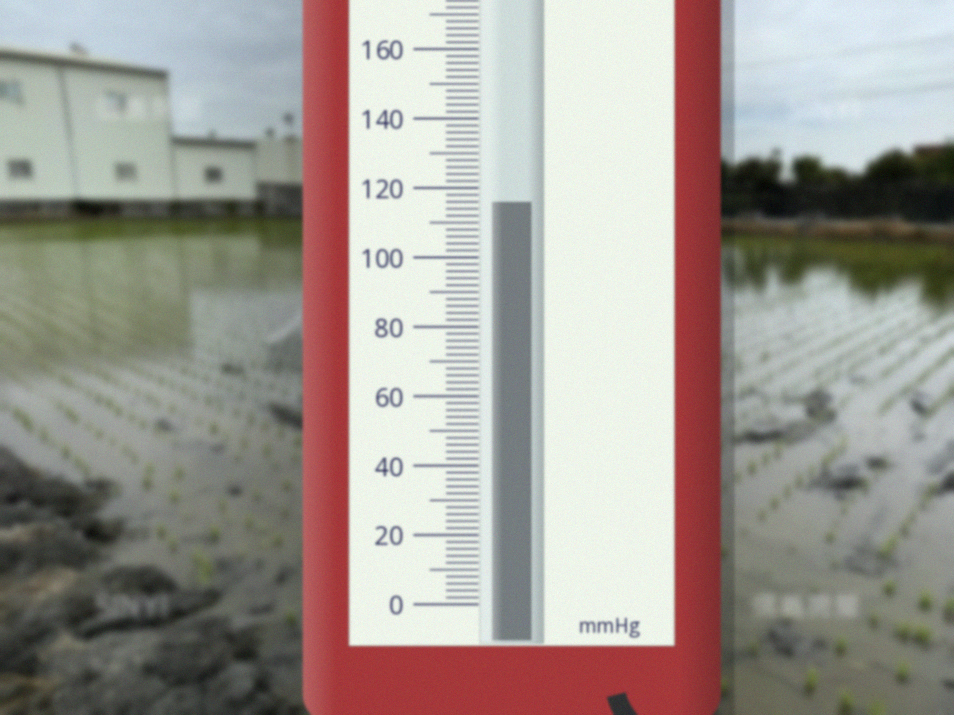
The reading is 116mmHg
